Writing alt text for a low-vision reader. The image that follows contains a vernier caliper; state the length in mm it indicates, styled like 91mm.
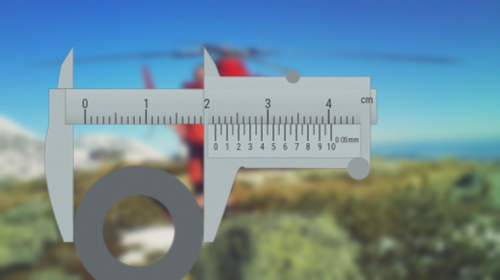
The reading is 21.4mm
